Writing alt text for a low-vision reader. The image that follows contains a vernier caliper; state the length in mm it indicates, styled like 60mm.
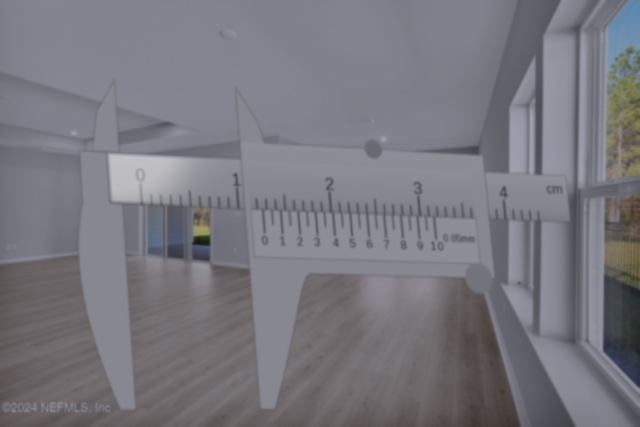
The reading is 12.6mm
